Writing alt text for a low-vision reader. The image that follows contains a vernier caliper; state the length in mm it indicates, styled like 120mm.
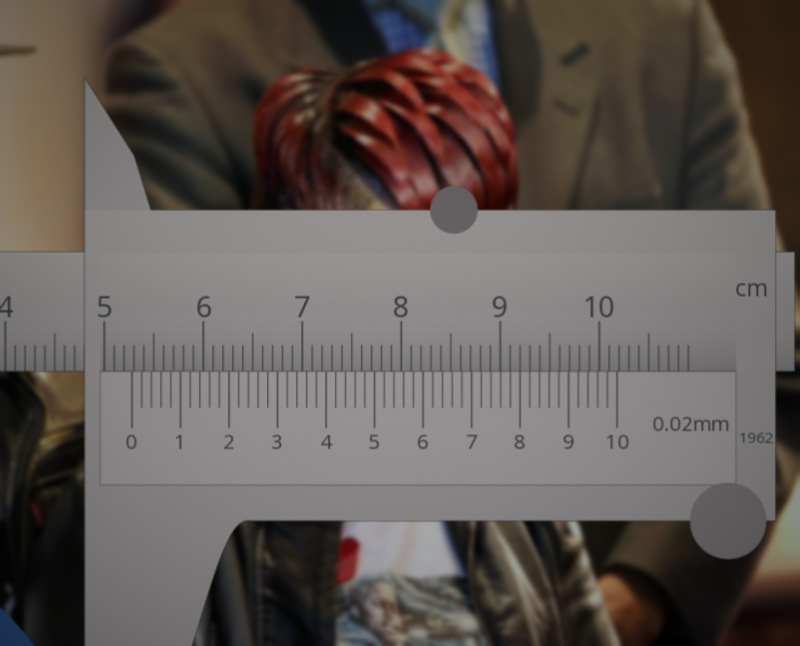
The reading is 52.8mm
